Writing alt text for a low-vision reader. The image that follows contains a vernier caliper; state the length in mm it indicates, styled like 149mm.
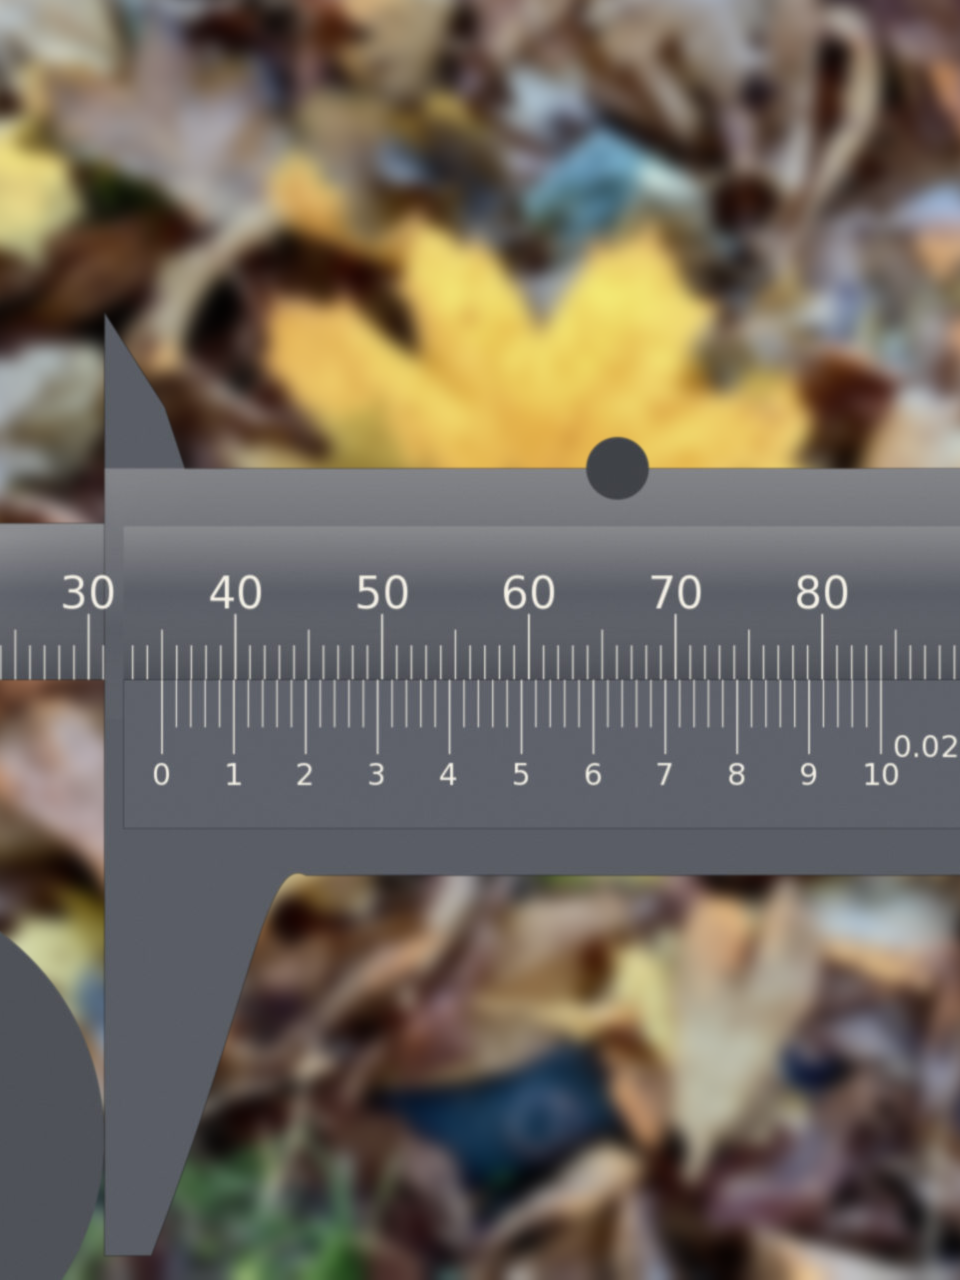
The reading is 35.0mm
